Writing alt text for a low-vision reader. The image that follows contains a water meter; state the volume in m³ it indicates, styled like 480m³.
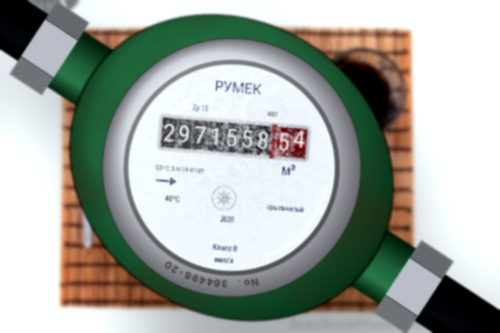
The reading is 2971558.54m³
